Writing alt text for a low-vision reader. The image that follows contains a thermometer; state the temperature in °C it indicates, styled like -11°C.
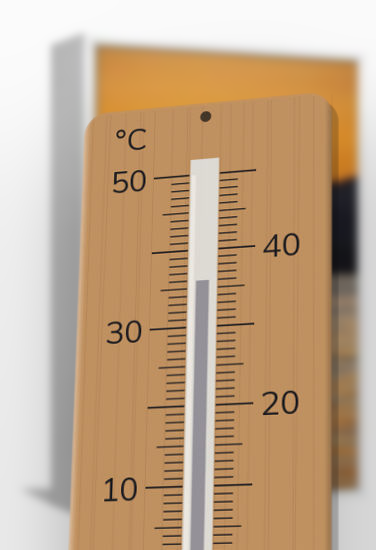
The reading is 36°C
